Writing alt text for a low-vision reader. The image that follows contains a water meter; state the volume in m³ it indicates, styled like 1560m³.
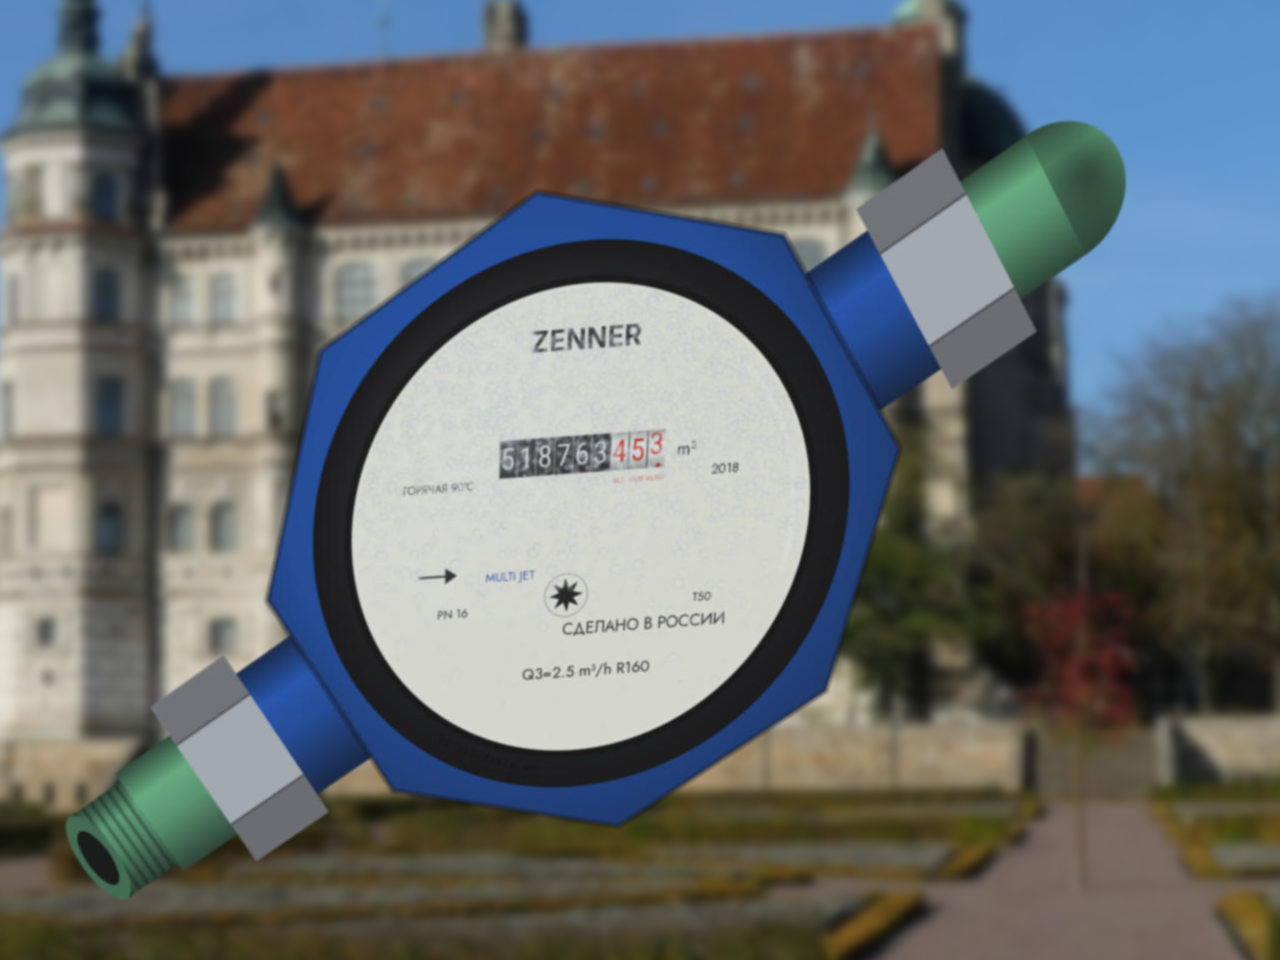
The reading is 518763.453m³
